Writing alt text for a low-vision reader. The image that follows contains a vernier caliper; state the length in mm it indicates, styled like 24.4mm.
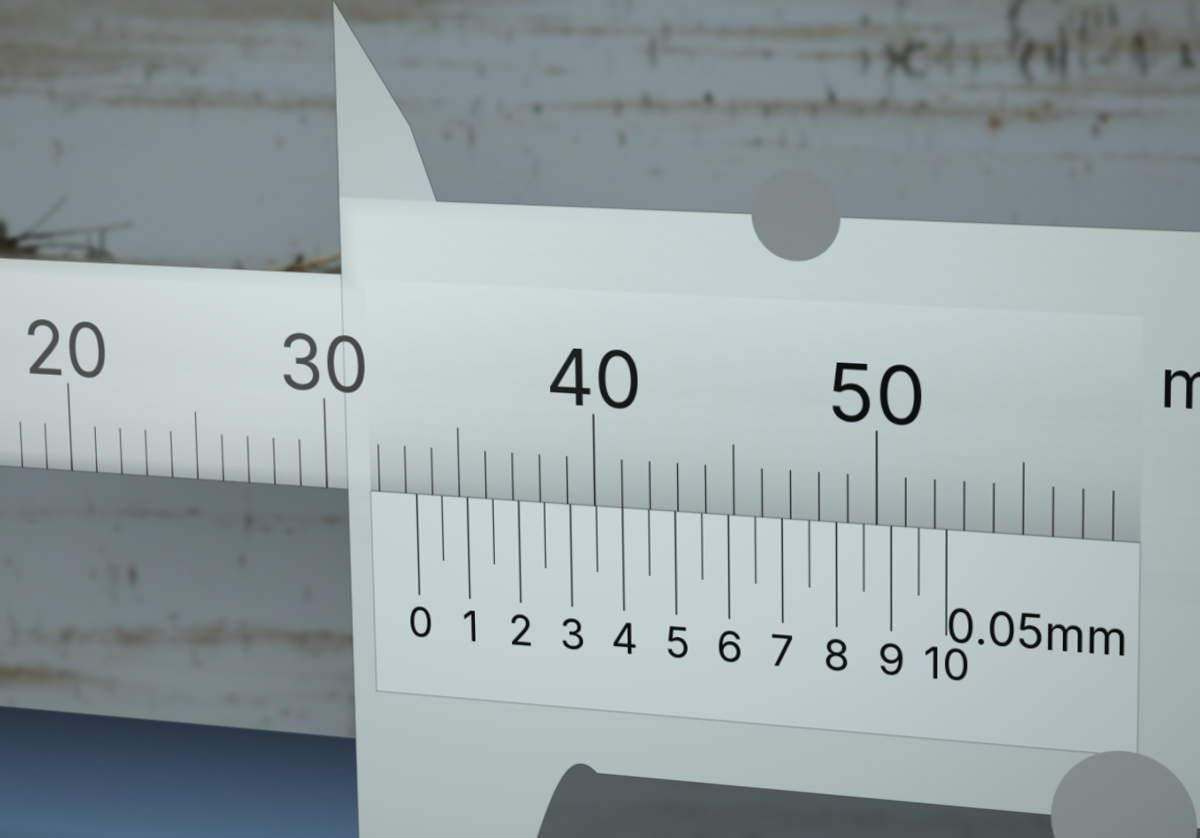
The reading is 33.40mm
